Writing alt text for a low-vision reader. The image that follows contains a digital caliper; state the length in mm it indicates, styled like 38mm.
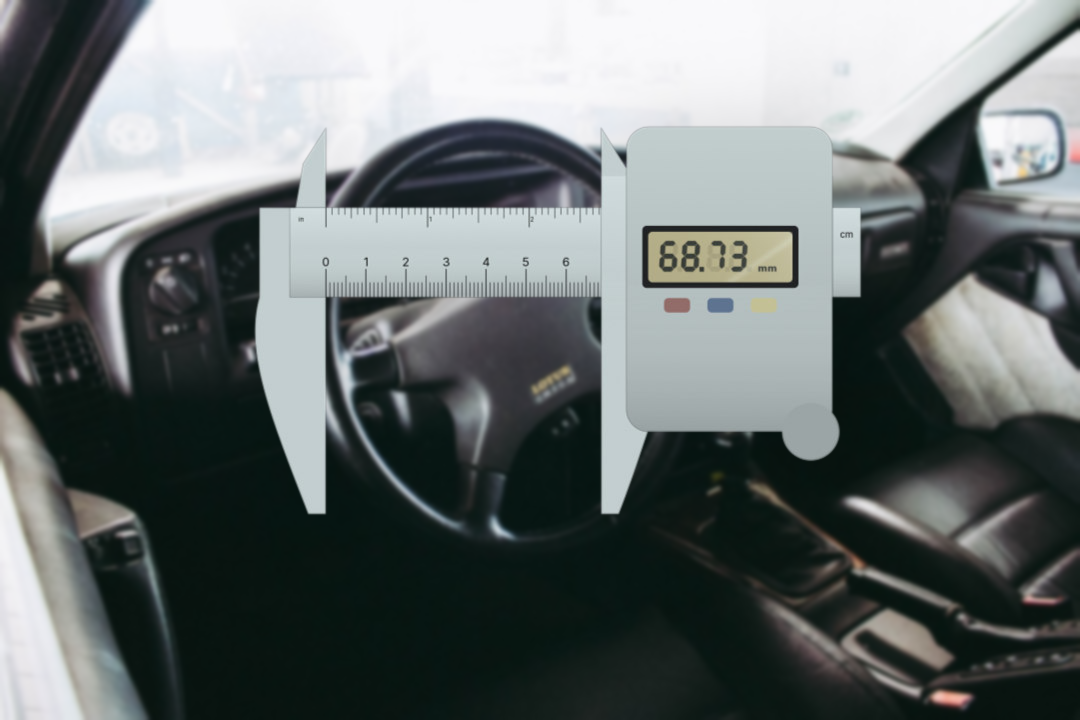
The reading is 68.73mm
